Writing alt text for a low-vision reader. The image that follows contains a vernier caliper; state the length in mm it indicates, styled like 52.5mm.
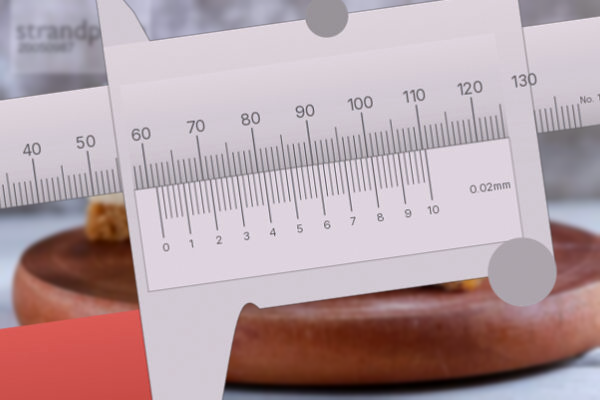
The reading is 61.5mm
